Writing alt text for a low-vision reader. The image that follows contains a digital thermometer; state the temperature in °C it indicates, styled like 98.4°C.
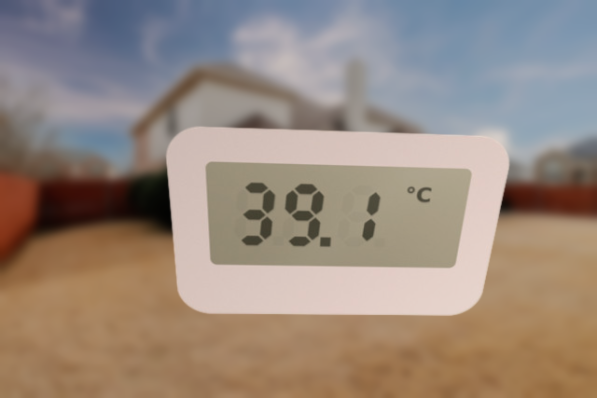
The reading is 39.1°C
